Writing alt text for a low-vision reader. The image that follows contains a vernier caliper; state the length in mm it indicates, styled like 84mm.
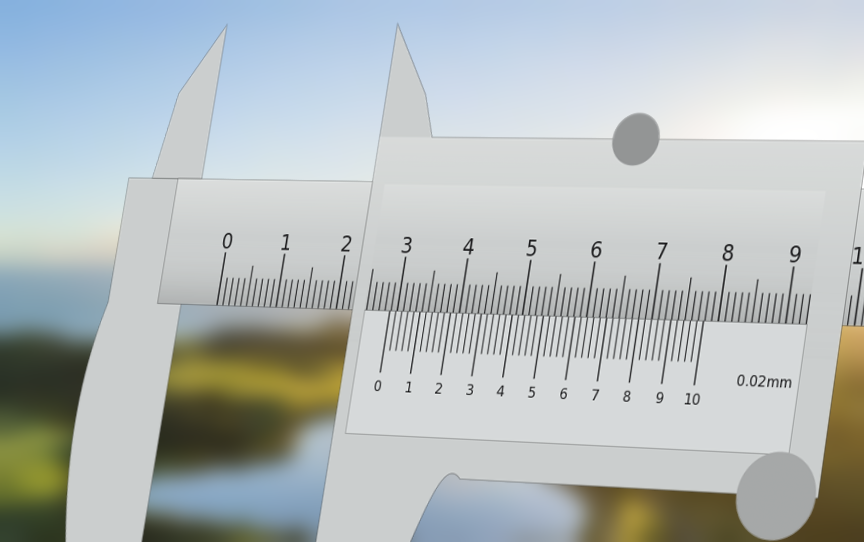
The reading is 28.8mm
